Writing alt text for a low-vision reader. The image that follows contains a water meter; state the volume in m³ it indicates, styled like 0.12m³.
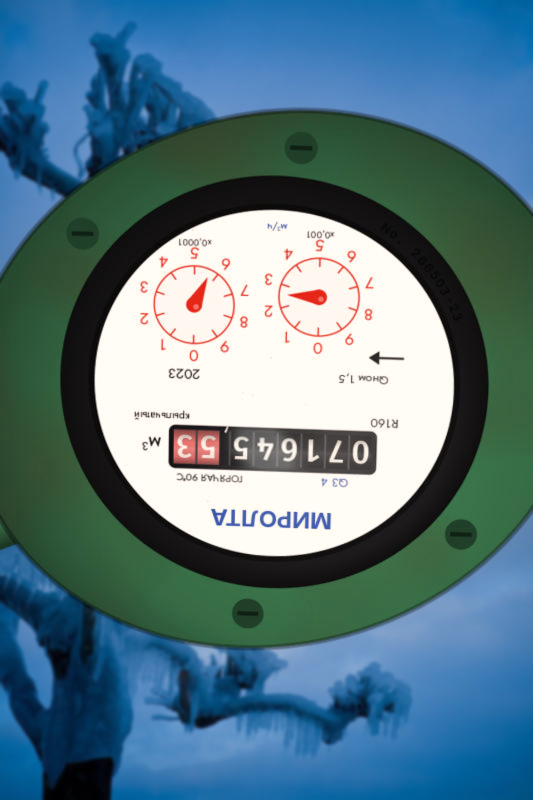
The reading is 71645.5325m³
